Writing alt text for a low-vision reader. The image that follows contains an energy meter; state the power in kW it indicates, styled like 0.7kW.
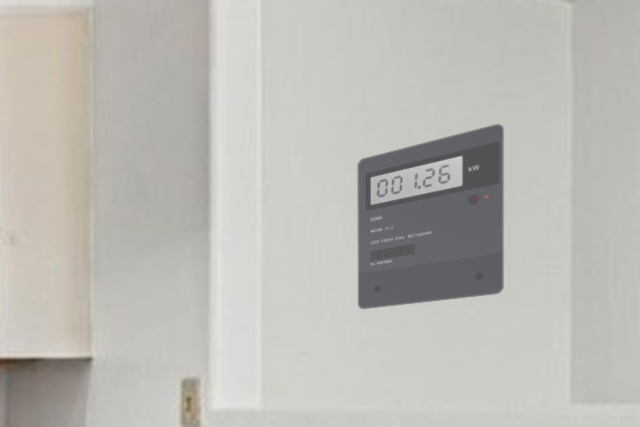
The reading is 1.26kW
